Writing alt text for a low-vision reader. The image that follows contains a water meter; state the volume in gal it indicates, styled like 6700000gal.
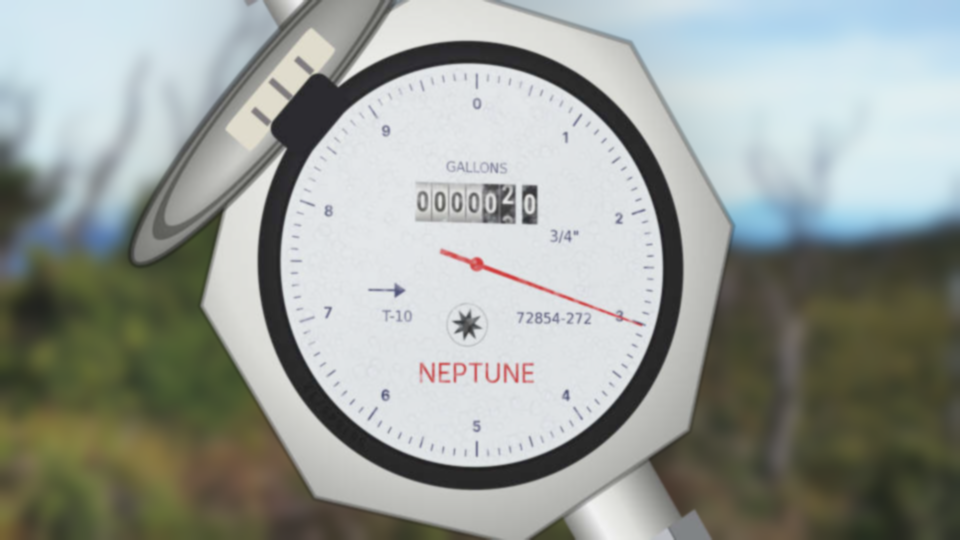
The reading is 23.0gal
